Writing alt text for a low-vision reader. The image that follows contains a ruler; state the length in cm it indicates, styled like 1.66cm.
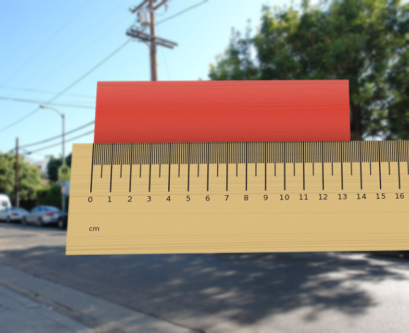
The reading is 13.5cm
